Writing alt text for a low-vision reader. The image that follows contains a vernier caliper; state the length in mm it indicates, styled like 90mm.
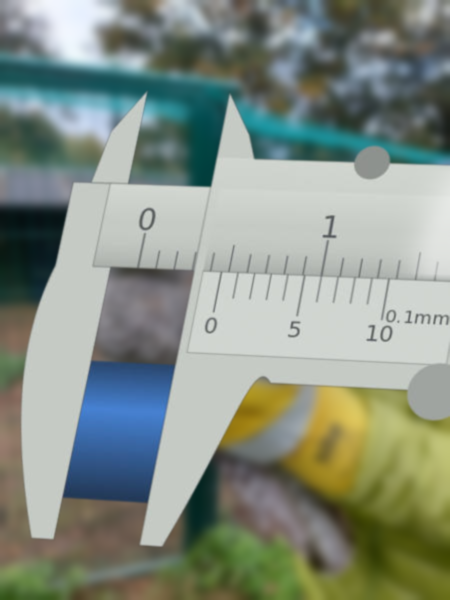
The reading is 4.6mm
